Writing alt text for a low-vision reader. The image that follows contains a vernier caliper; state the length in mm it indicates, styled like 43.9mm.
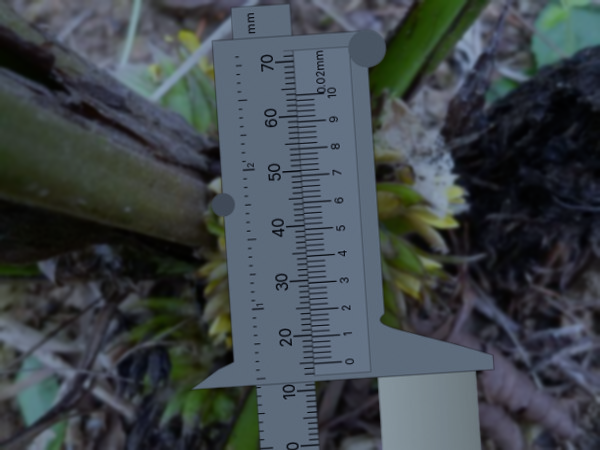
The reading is 14.8mm
